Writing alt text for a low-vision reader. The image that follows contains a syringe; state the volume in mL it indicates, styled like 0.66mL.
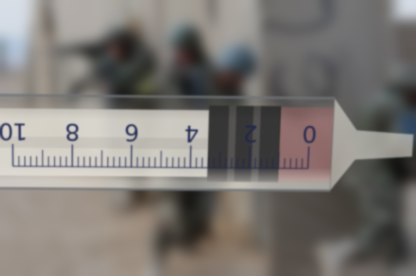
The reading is 1mL
